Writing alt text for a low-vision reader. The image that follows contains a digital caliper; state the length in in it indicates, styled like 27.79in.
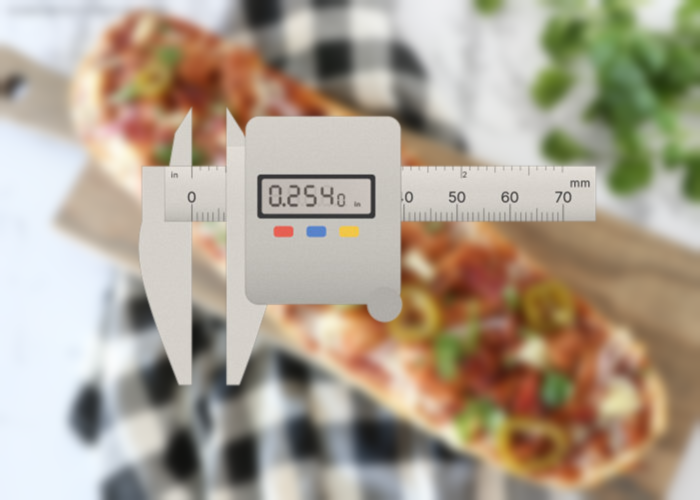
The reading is 0.2540in
